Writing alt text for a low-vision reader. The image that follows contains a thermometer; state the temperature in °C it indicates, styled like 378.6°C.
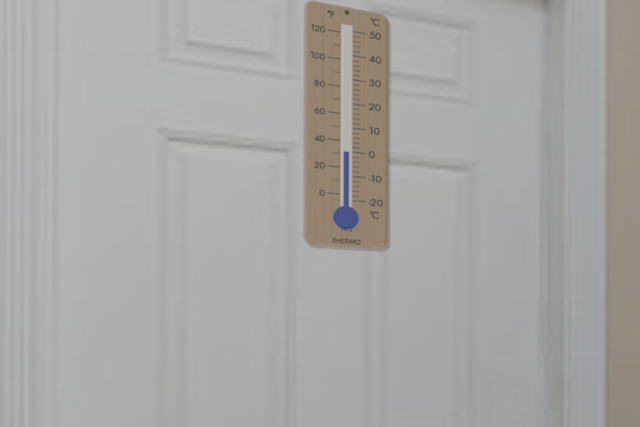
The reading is 0°C
